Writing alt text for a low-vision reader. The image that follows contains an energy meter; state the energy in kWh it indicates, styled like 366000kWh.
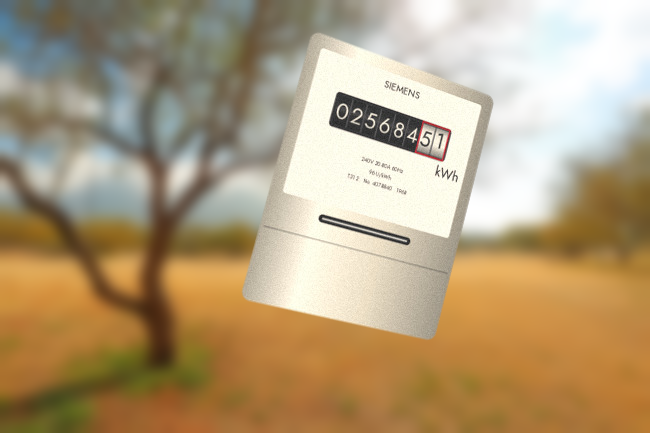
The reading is 25684.51kWh
